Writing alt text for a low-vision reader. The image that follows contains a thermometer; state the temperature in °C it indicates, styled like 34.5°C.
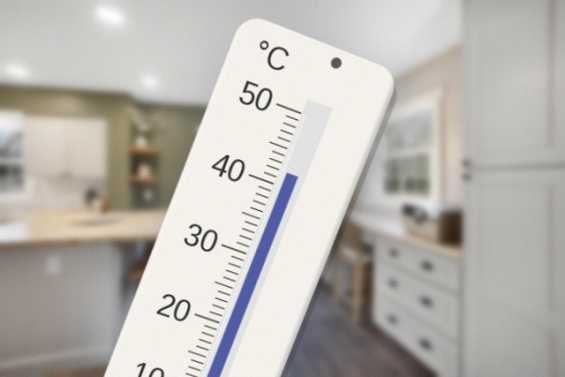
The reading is 42°C
